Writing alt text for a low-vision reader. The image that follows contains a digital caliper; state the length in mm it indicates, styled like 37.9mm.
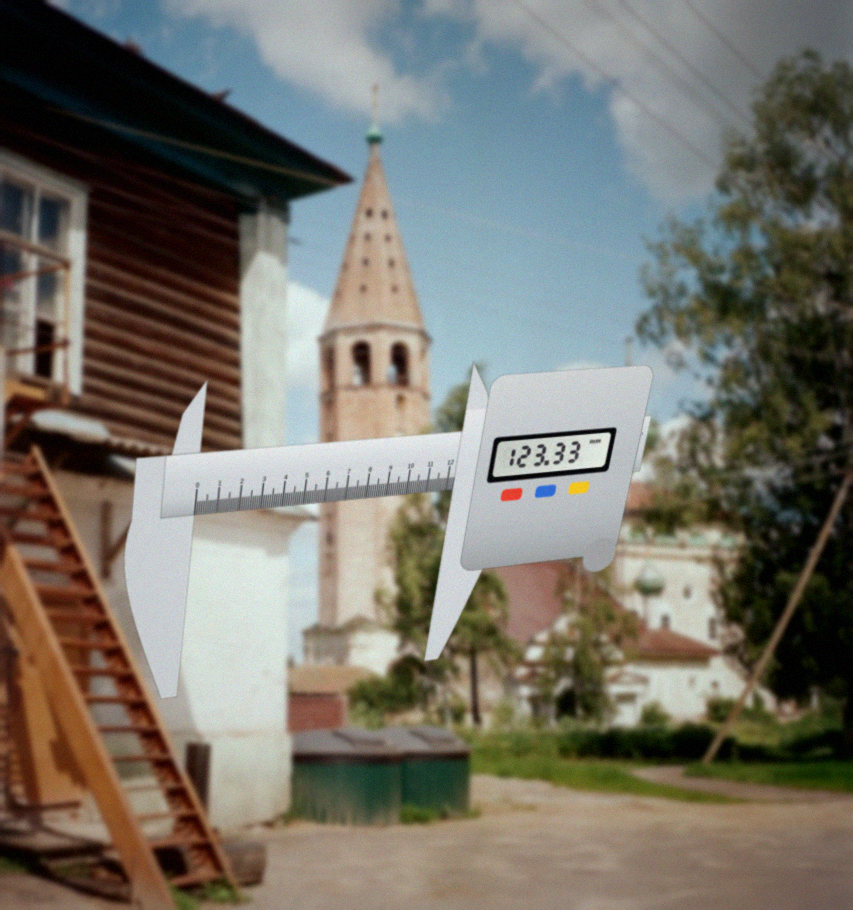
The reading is 123.33mm
